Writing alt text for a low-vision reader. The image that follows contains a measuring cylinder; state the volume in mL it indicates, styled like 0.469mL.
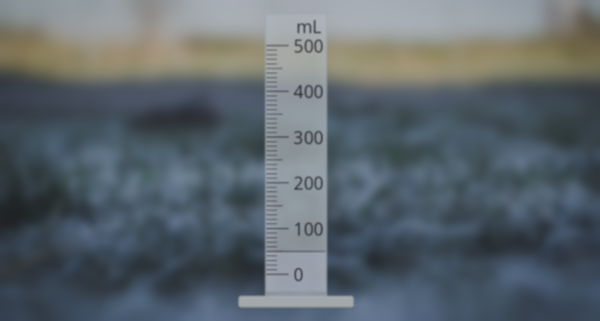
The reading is 50mL
